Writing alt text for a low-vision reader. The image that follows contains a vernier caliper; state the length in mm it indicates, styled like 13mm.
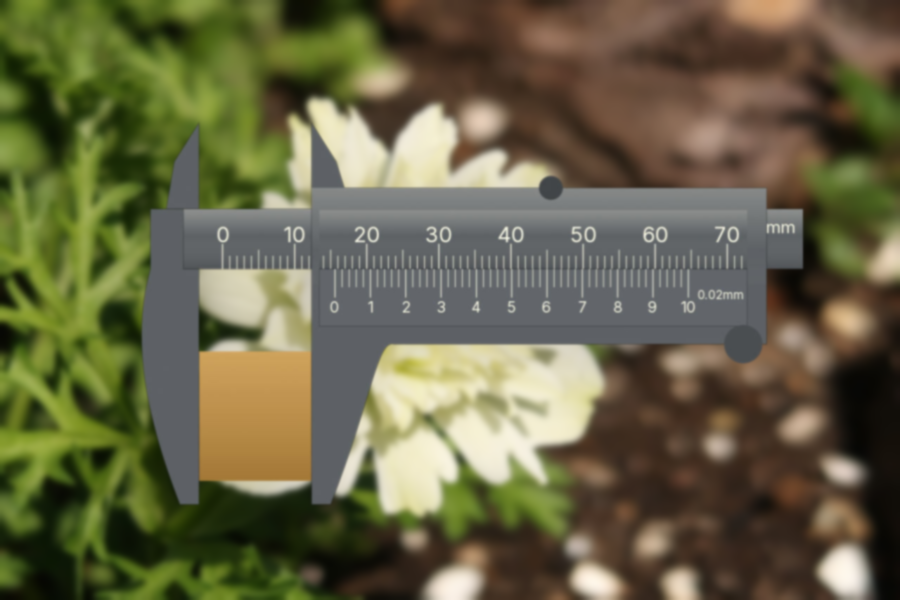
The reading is 15.6mm
